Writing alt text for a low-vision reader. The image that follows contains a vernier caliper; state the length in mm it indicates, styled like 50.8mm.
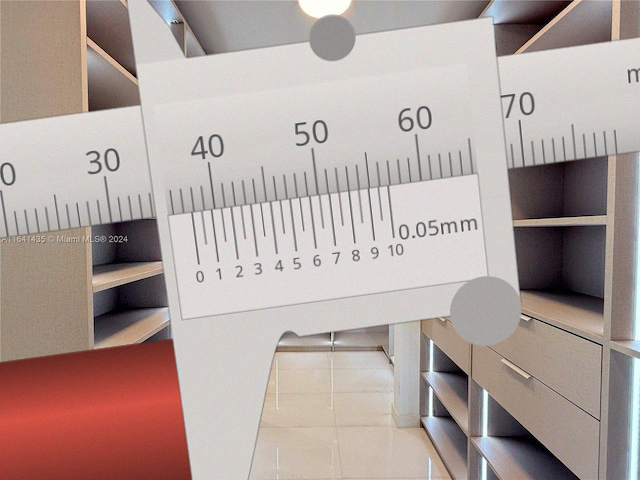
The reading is 37.8mm
